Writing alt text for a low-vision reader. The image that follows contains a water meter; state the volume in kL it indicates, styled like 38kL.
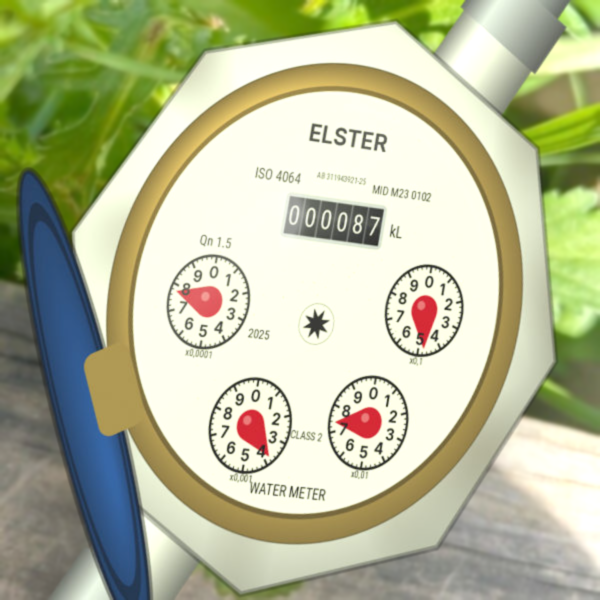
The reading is 87.4737kL
